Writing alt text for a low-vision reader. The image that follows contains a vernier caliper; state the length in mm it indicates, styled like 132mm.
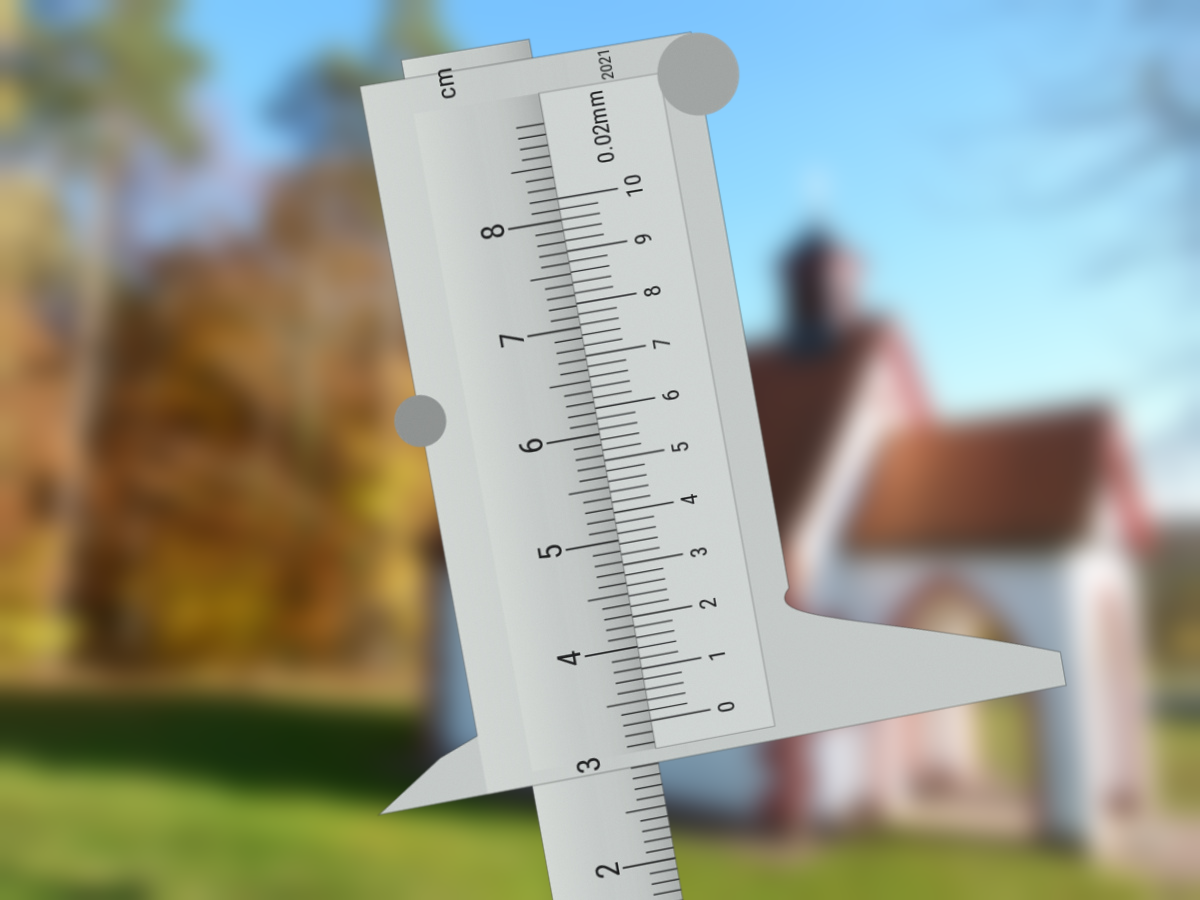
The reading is 33.0mm
